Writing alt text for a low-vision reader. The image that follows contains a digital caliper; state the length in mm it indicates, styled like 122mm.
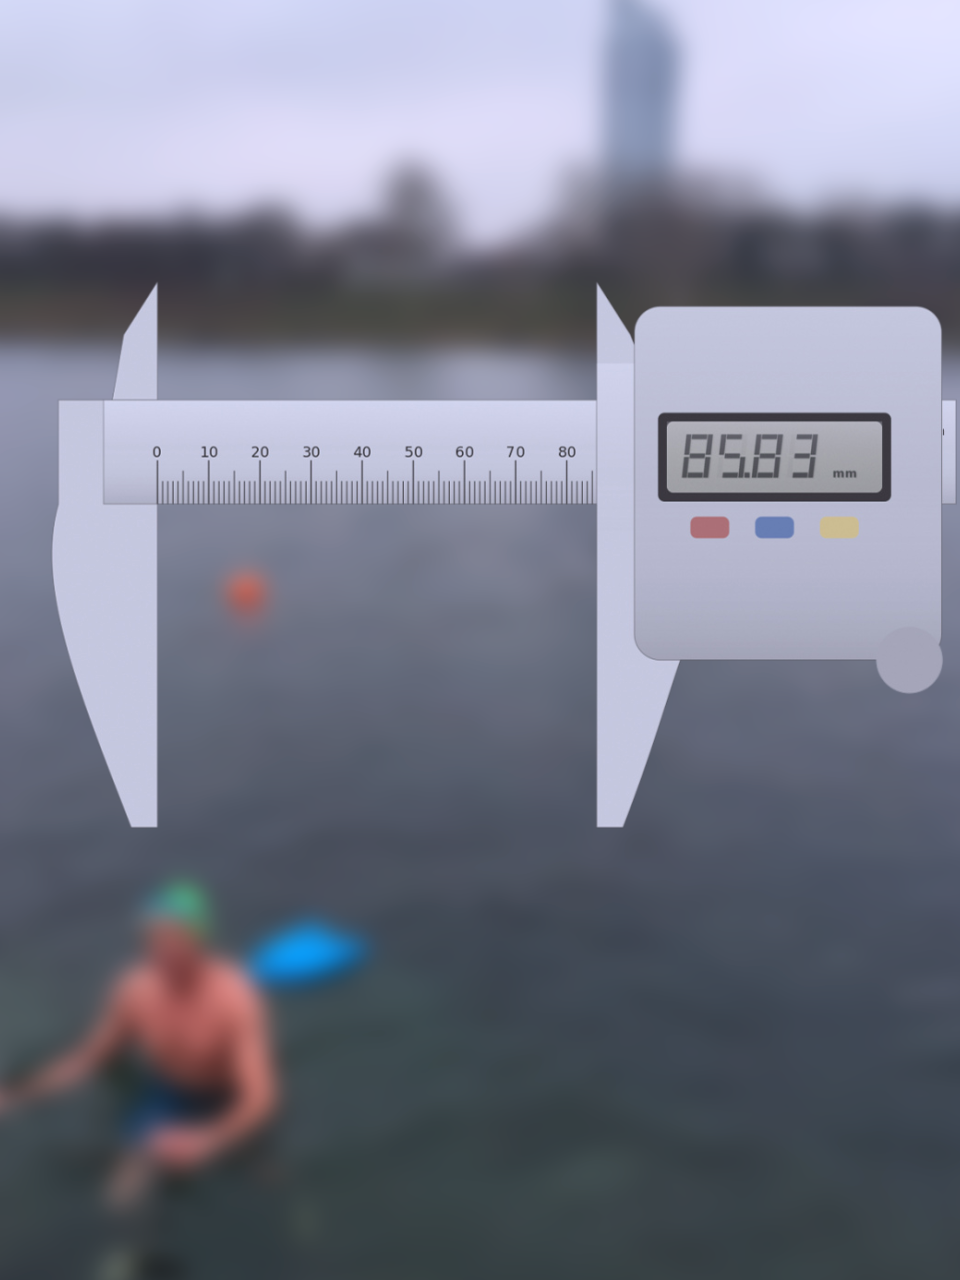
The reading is 85.83mm
